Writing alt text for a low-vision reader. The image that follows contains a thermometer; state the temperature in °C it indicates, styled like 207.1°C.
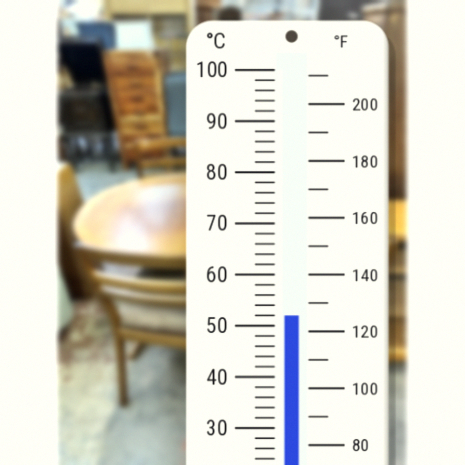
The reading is 52°C
